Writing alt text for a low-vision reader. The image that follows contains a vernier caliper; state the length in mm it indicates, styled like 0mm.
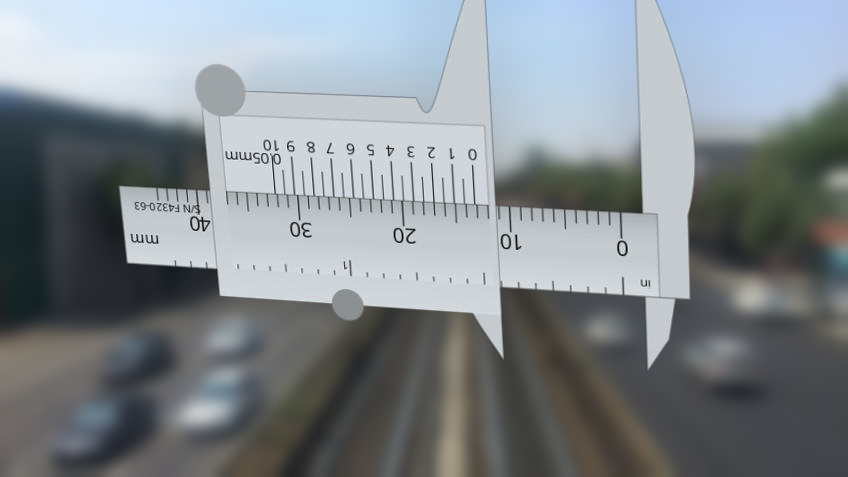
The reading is 13.2mm
